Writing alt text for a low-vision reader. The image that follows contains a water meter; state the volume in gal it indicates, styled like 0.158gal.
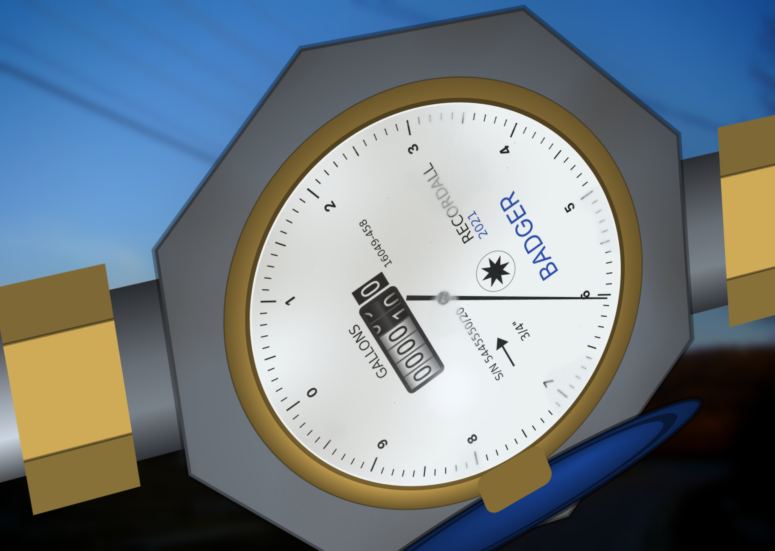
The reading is 96.0gal
